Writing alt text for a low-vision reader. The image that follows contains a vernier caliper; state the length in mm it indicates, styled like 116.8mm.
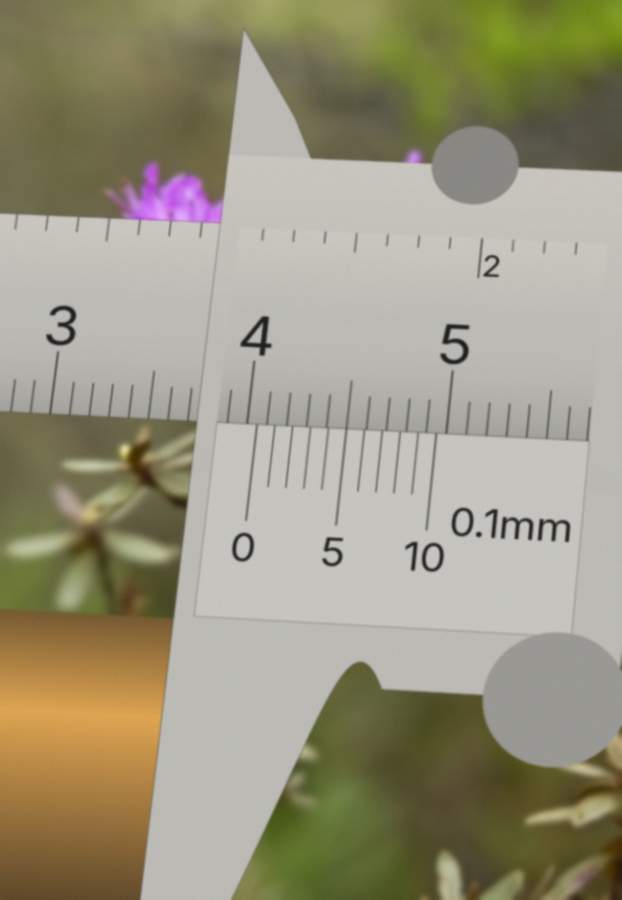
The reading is 40.5mm
